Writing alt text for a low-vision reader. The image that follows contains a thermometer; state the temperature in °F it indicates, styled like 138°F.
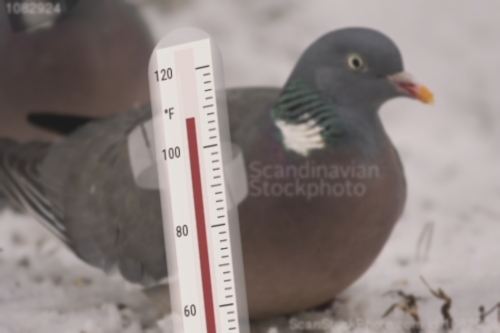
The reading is 108°F
